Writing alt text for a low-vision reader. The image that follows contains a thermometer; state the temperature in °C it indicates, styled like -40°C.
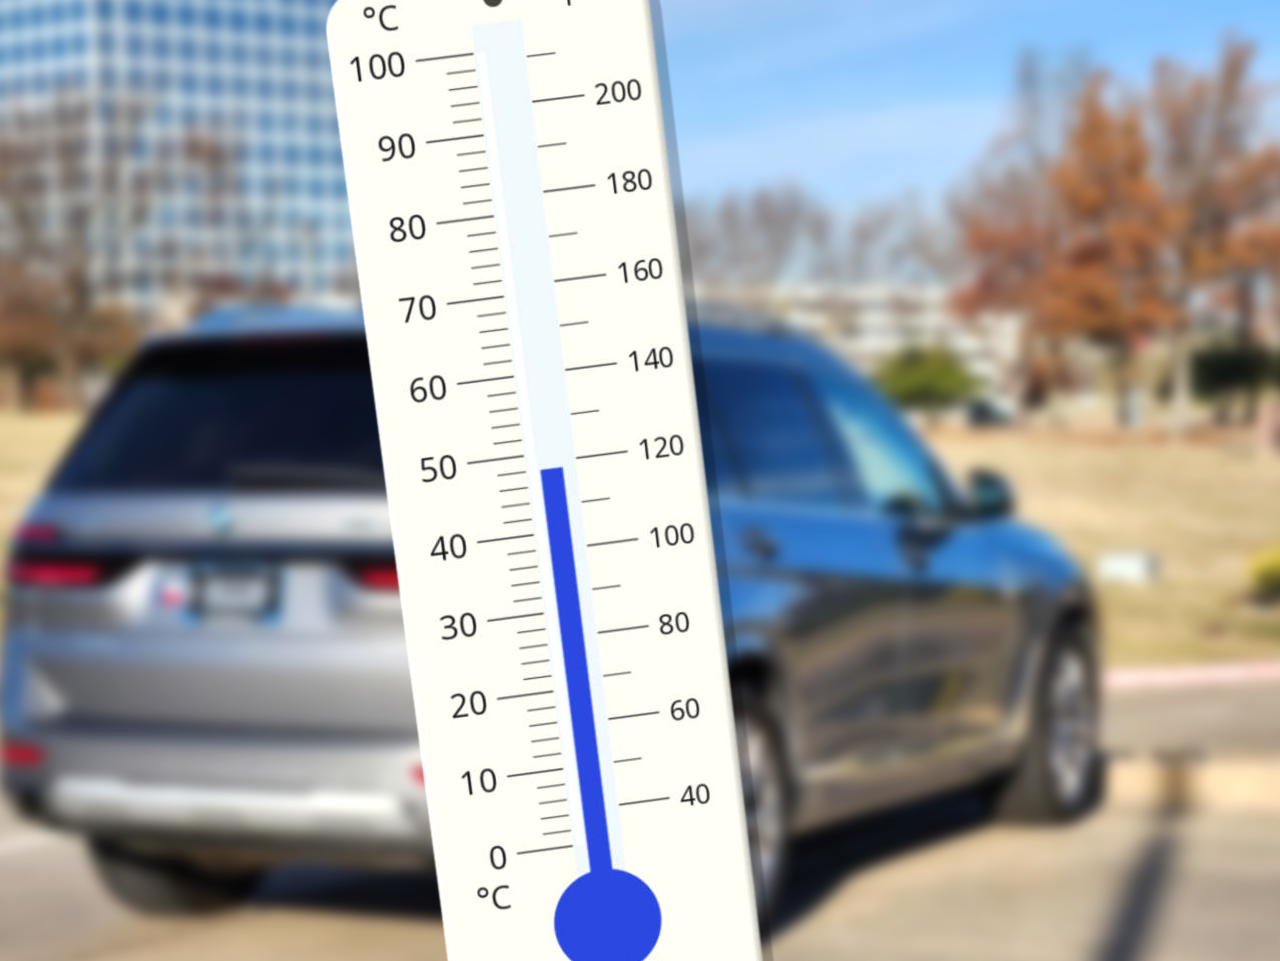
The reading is 48°C
